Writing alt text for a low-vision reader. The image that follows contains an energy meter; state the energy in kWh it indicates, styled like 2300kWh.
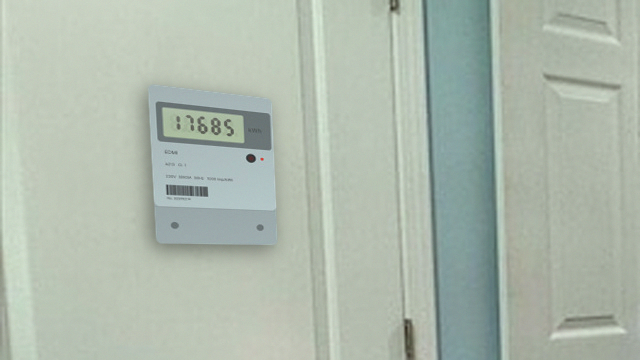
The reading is 17685kWh
